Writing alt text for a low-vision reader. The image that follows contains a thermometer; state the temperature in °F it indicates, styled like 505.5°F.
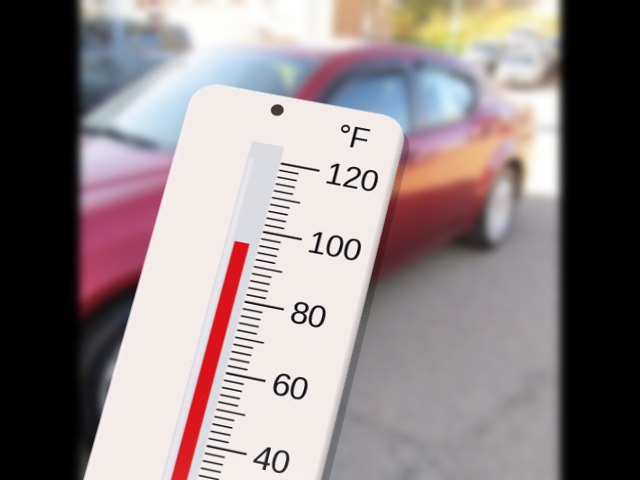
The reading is 96°F
